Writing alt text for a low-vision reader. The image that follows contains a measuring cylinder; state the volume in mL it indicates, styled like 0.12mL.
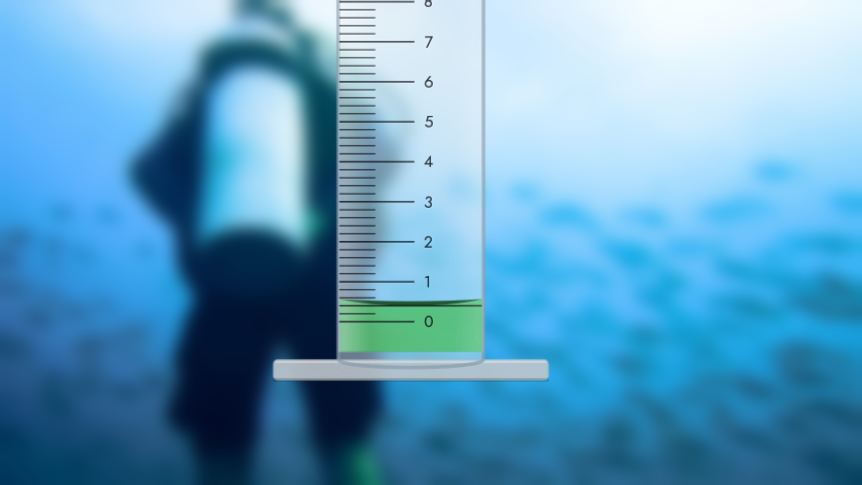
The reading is 0.4mL
